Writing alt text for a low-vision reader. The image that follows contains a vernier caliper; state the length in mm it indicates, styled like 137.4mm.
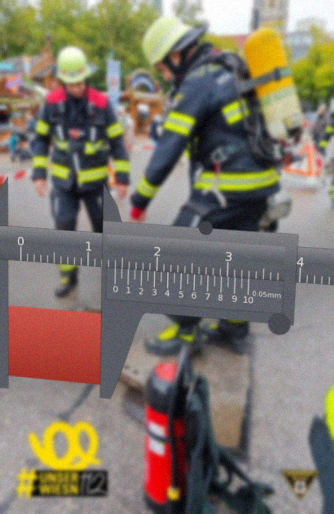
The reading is 14.0mm
